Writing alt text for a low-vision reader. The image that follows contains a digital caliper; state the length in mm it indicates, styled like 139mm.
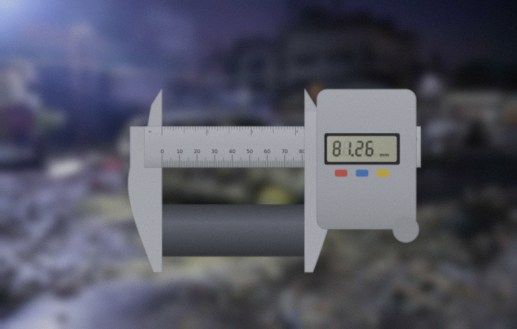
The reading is 81.26mm
